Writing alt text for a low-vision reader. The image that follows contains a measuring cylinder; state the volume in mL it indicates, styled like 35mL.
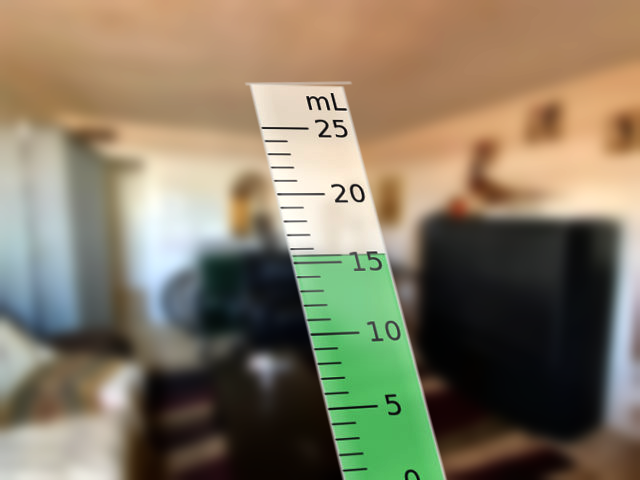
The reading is 15.5mL
